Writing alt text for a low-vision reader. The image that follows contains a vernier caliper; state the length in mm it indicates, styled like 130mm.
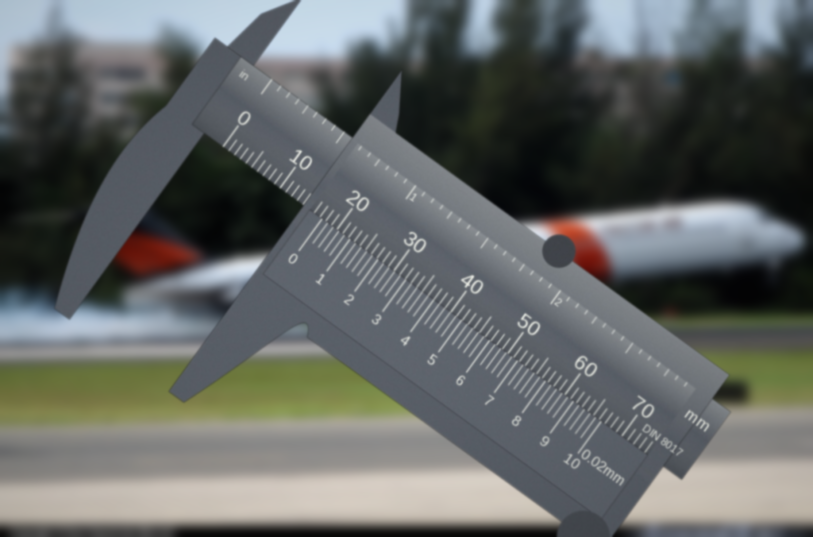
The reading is 17.4mm
